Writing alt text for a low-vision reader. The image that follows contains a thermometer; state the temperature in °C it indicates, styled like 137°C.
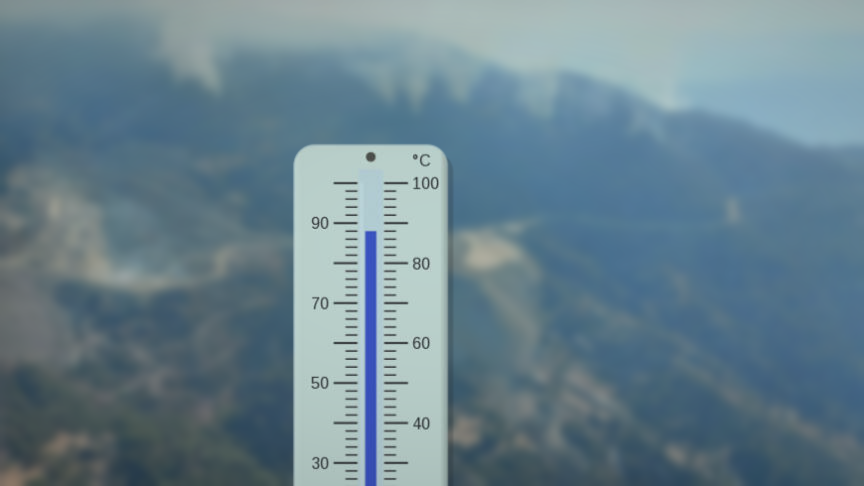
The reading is 88°C
